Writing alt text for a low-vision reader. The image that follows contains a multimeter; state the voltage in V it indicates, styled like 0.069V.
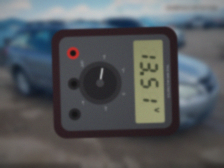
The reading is 13.51V
